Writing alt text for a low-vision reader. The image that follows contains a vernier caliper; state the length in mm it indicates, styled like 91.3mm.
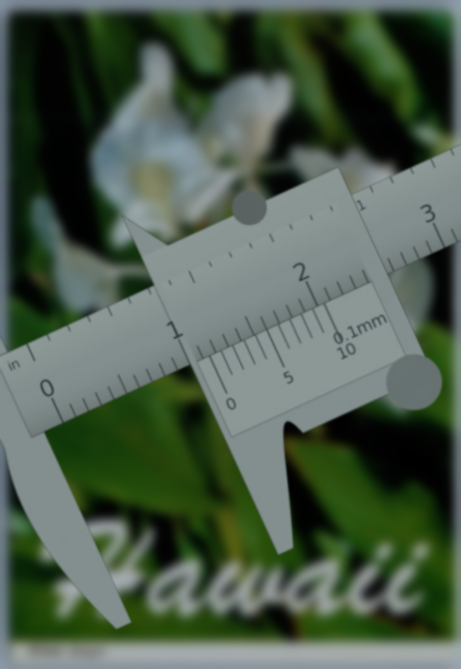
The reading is 11.5mm
